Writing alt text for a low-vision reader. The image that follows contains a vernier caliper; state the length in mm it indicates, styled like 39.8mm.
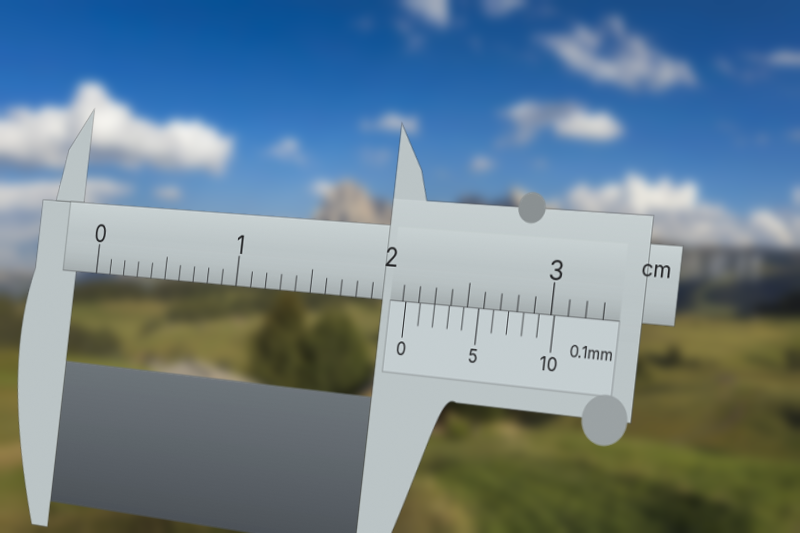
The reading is 21.2mm
